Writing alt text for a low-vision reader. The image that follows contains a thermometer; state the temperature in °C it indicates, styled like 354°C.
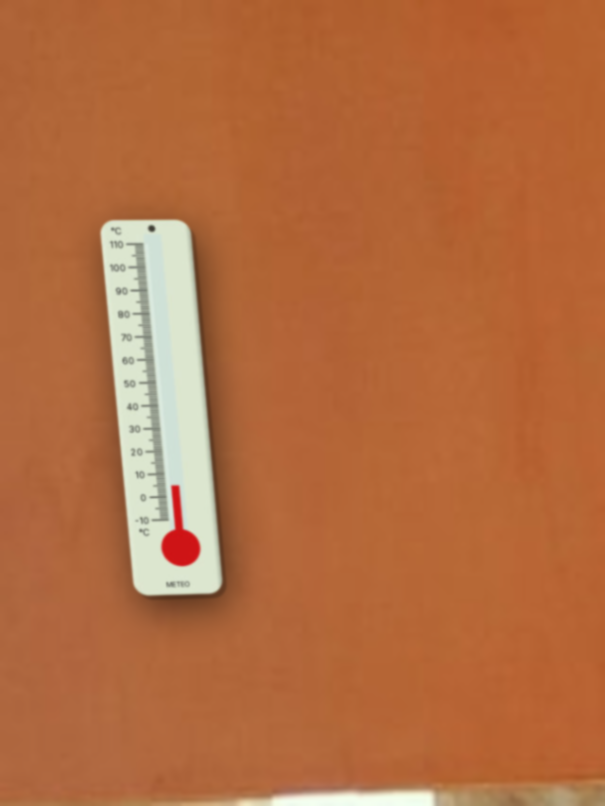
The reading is 5°C
